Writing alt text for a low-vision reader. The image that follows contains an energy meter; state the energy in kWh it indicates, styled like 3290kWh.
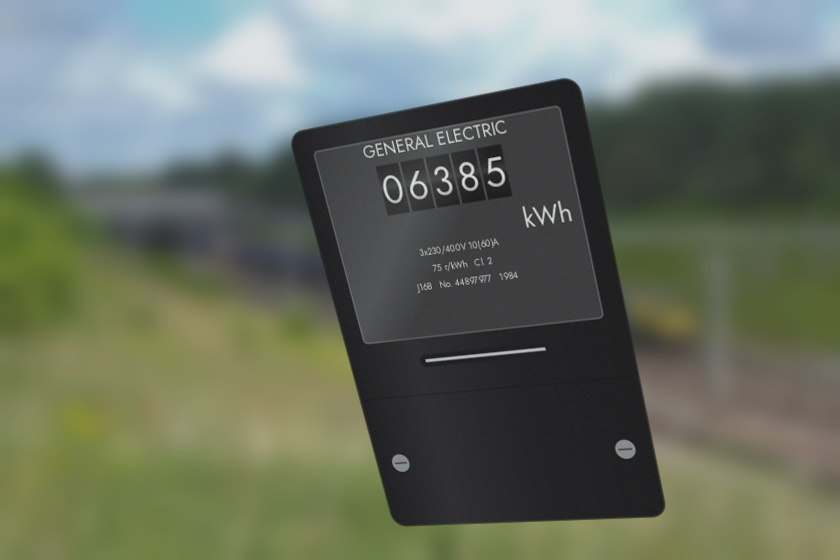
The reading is 6385kWh
